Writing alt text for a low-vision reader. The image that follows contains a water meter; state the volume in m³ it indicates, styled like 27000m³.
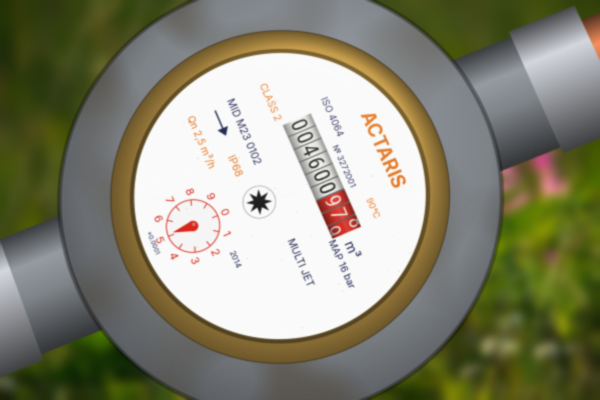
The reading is 4600.9785m³
